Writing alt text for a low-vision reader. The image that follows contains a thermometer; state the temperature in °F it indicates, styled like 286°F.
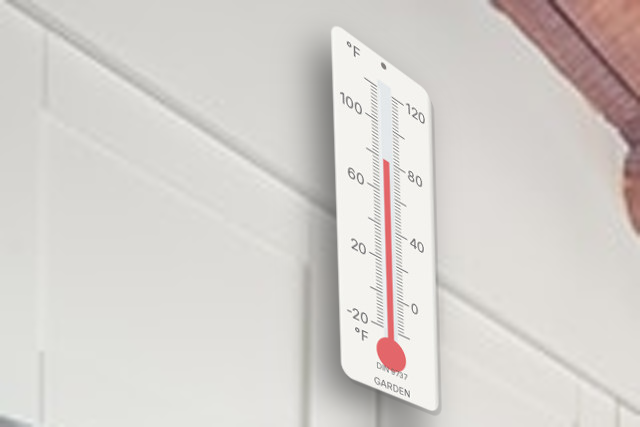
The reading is 80°F
